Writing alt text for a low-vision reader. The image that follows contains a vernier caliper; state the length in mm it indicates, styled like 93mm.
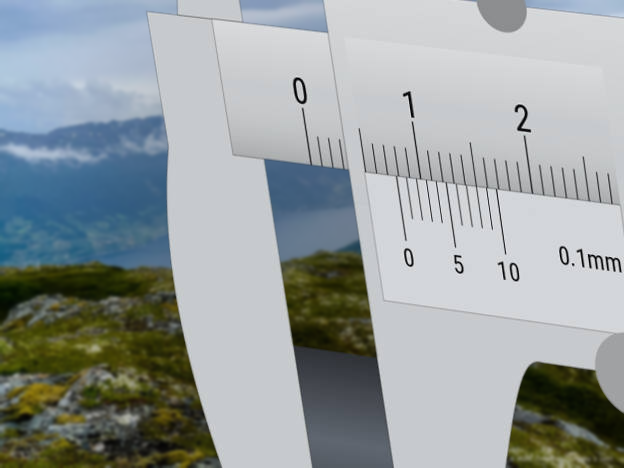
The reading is 7.8mm
